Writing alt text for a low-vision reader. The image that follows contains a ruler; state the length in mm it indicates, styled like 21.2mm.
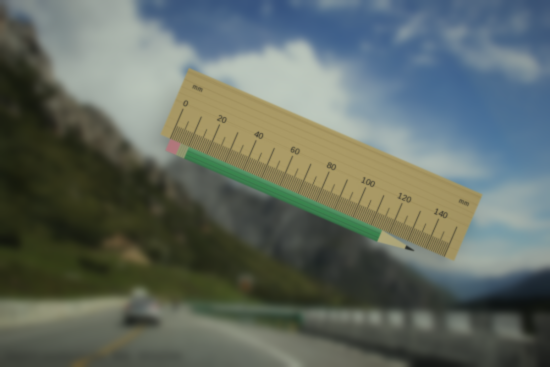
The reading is 135mm
